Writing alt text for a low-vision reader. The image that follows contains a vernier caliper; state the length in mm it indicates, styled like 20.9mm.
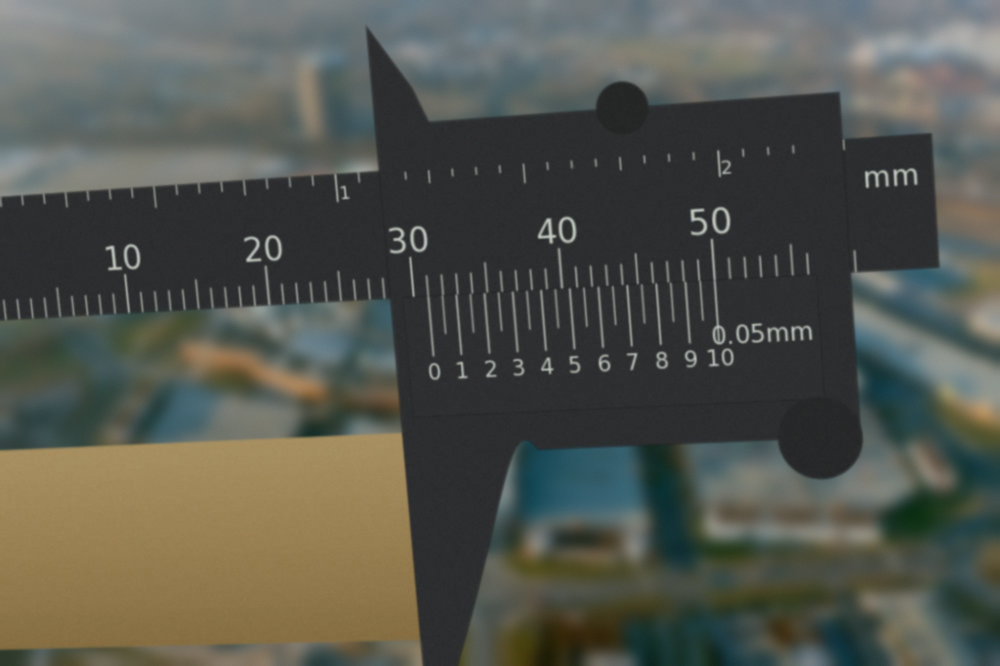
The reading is 31.0mm
